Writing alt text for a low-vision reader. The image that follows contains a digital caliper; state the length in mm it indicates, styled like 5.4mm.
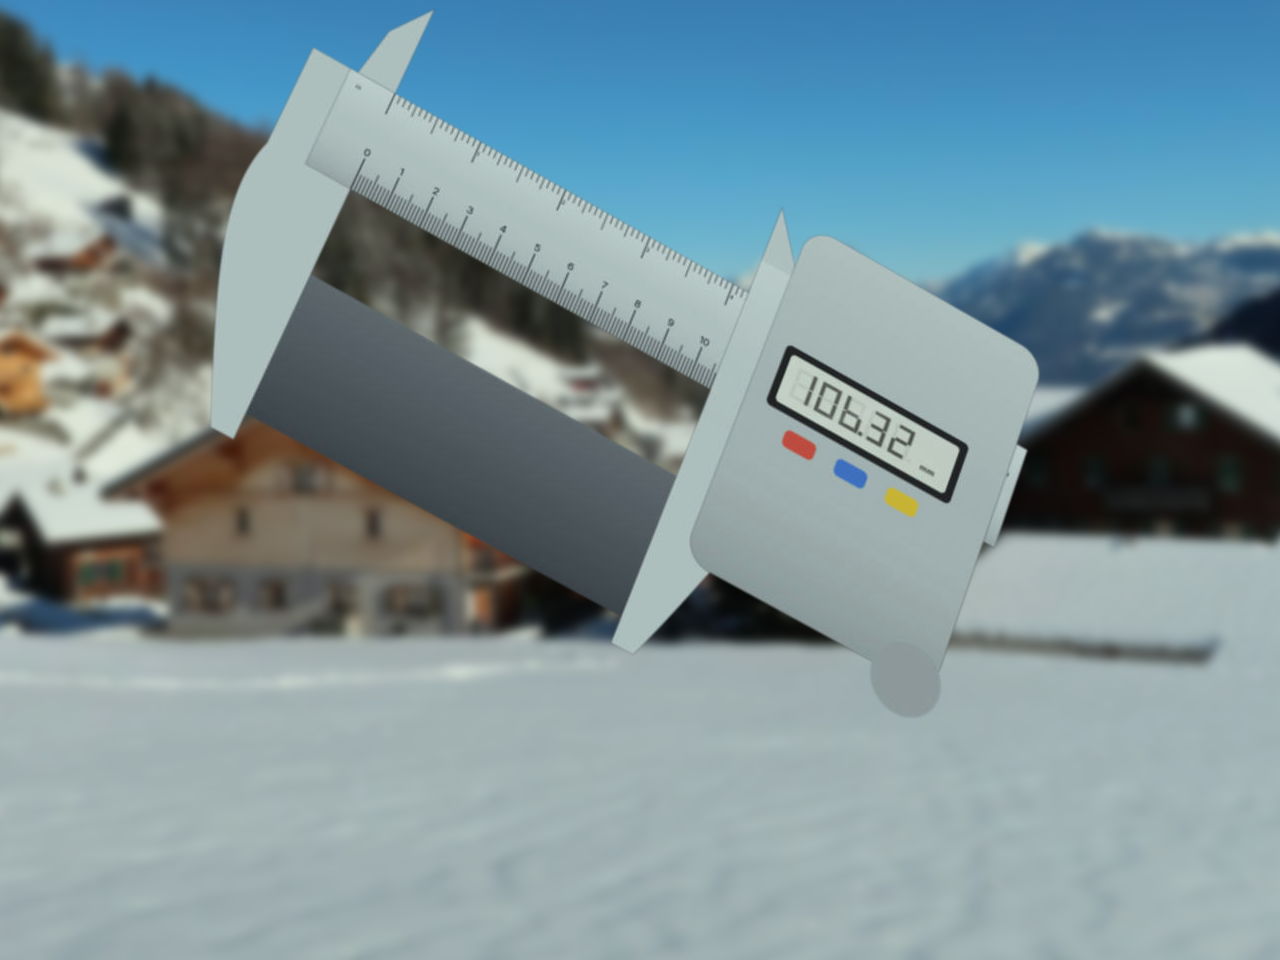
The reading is 106.32mm
